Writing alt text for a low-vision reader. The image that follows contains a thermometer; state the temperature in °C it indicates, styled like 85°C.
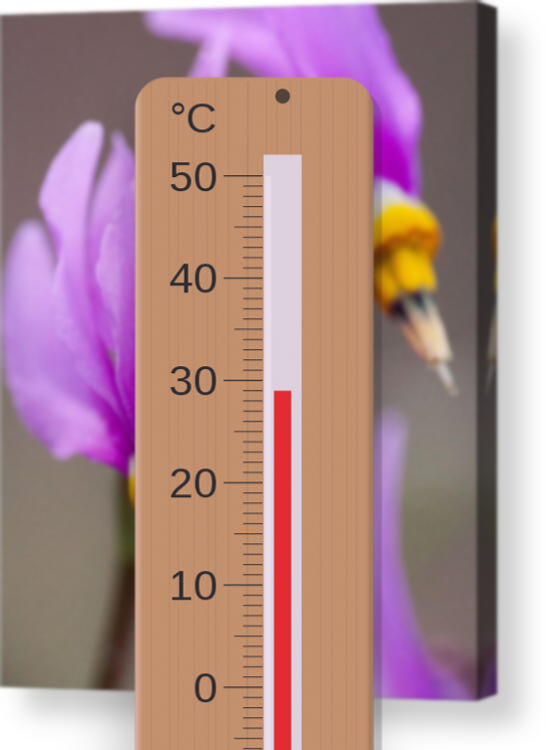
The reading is 29°C
